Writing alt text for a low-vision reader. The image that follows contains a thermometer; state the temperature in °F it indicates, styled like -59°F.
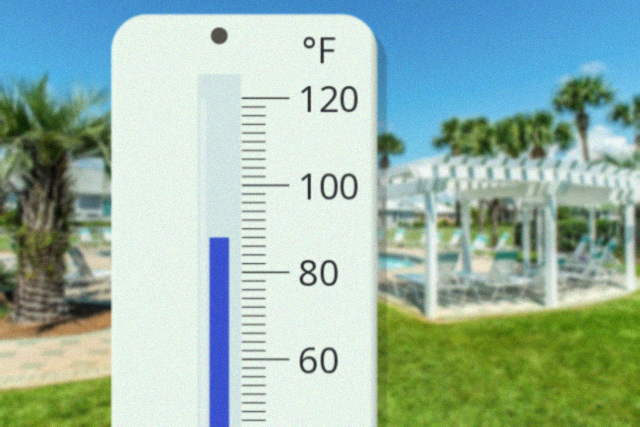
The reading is 88°F
